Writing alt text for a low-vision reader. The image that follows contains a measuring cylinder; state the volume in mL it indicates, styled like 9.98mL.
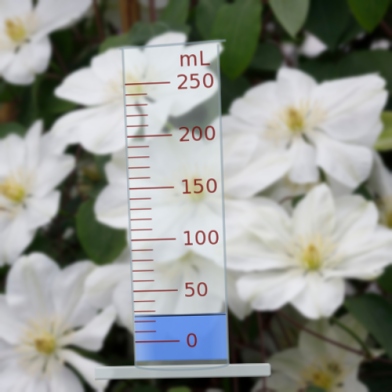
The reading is 25mL
